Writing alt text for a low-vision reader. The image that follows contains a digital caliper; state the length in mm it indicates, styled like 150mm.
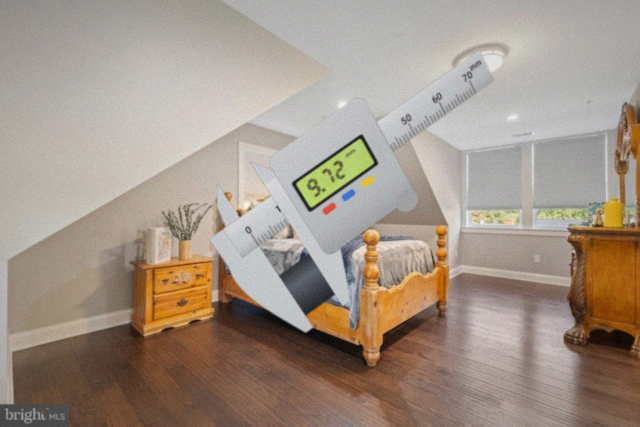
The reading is 9.72mm
